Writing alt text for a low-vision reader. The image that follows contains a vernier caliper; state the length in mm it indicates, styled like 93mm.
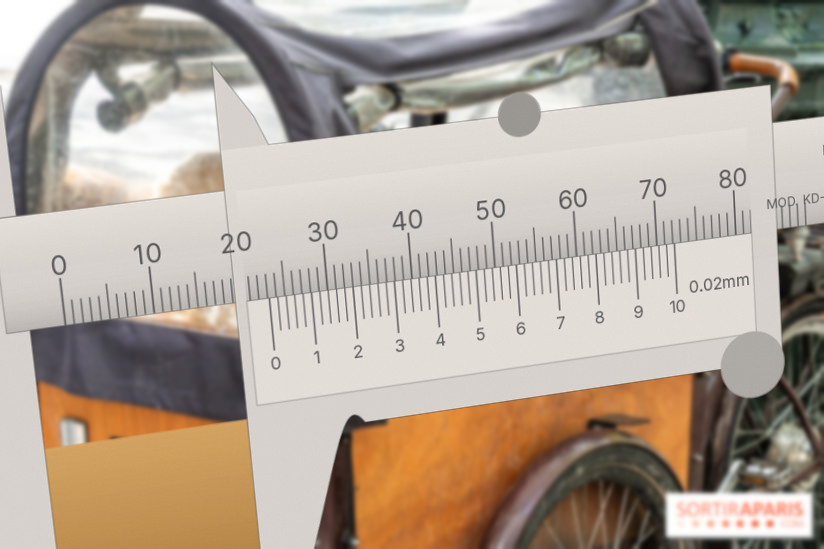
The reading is 23.2mm
